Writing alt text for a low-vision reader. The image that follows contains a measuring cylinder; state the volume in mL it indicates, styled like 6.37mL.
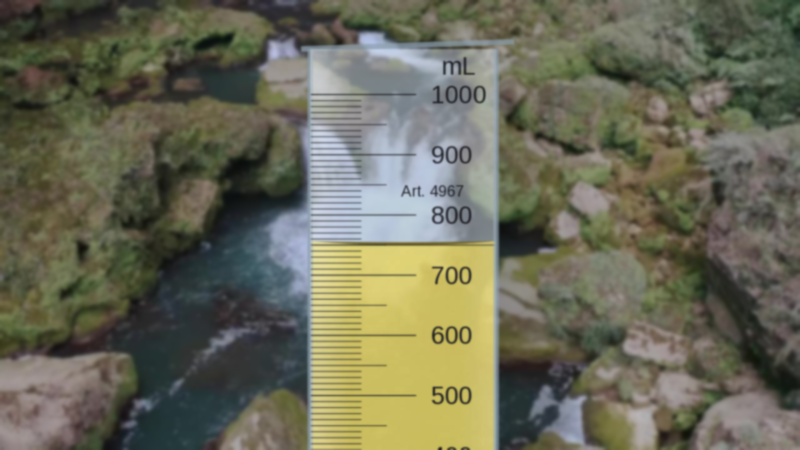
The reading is 750mL
